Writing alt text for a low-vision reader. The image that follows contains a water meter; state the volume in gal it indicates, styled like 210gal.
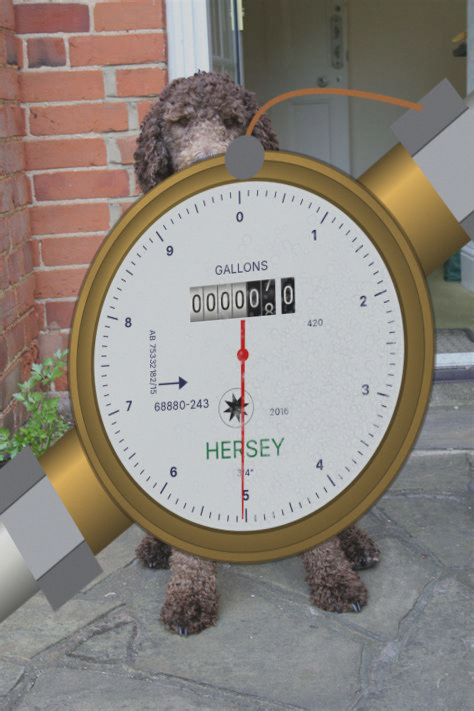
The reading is 75.0gal
